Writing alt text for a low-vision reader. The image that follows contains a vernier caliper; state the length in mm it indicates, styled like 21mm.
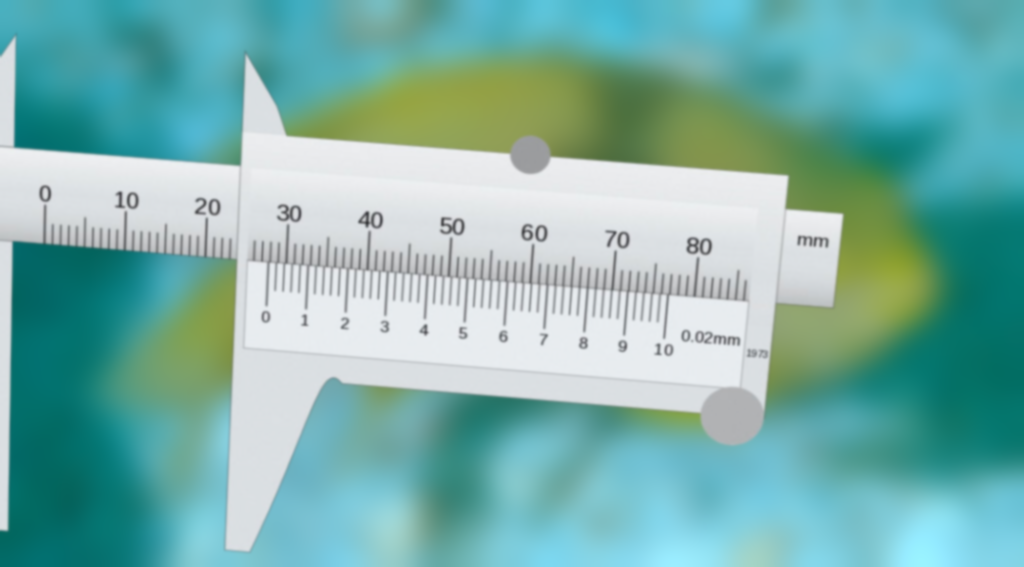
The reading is 27.8mm
